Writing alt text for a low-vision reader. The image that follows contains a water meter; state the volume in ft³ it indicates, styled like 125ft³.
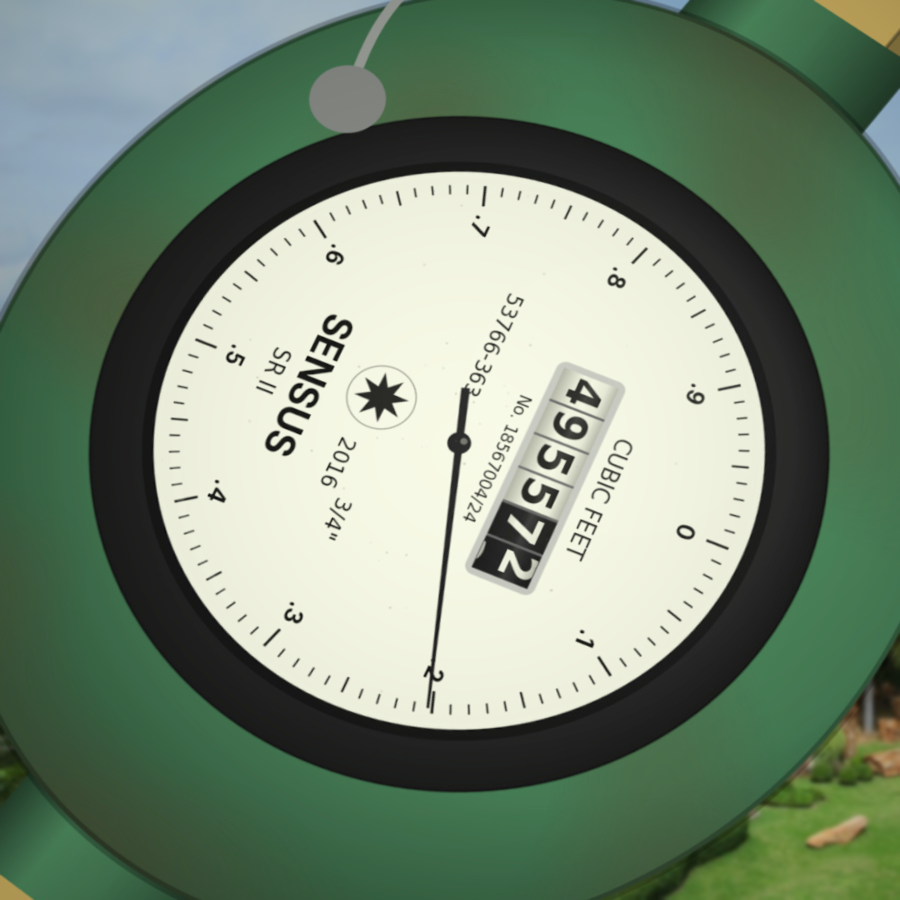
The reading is 495572.20ft³
